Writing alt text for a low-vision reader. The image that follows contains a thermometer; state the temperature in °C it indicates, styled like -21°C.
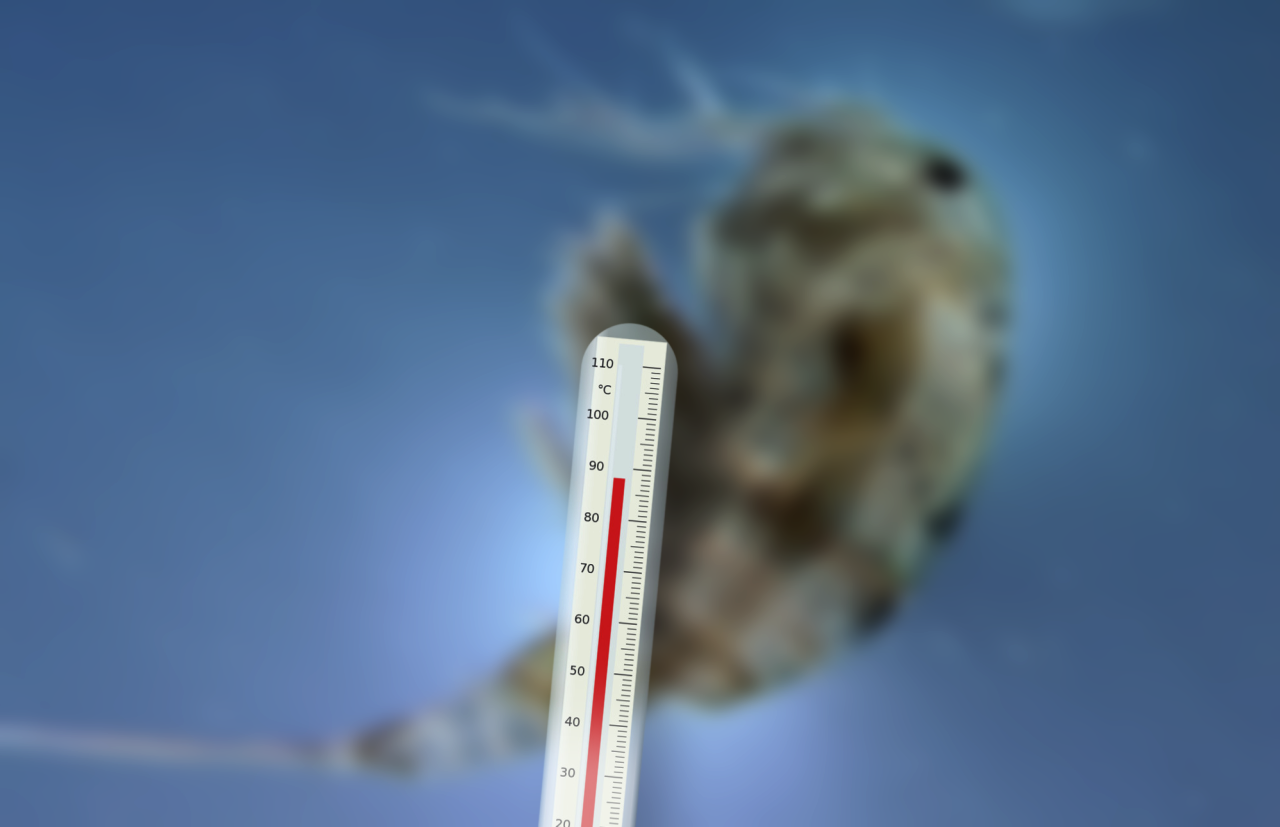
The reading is 88°C
